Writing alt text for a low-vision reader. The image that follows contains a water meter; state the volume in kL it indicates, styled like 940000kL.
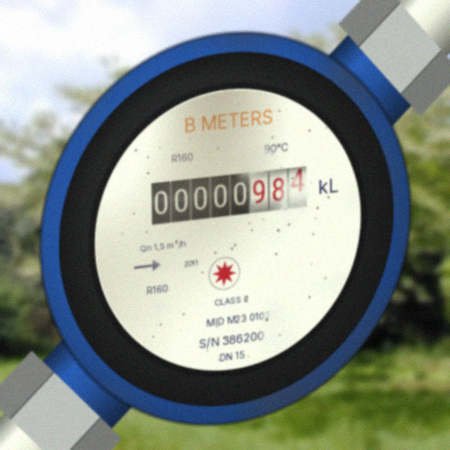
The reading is 0.984kL
